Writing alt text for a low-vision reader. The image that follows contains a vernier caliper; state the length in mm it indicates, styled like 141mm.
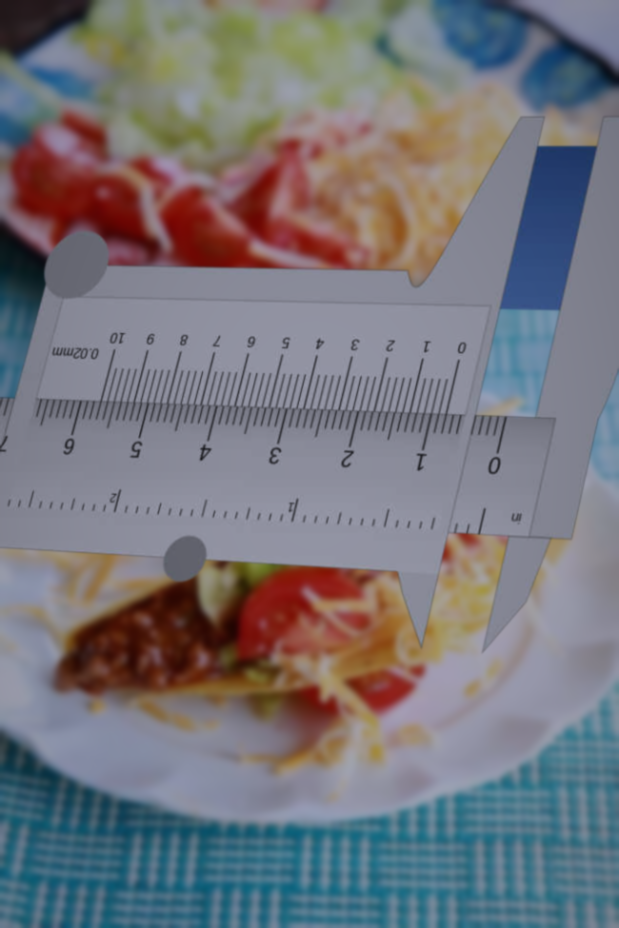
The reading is 8.0mm
